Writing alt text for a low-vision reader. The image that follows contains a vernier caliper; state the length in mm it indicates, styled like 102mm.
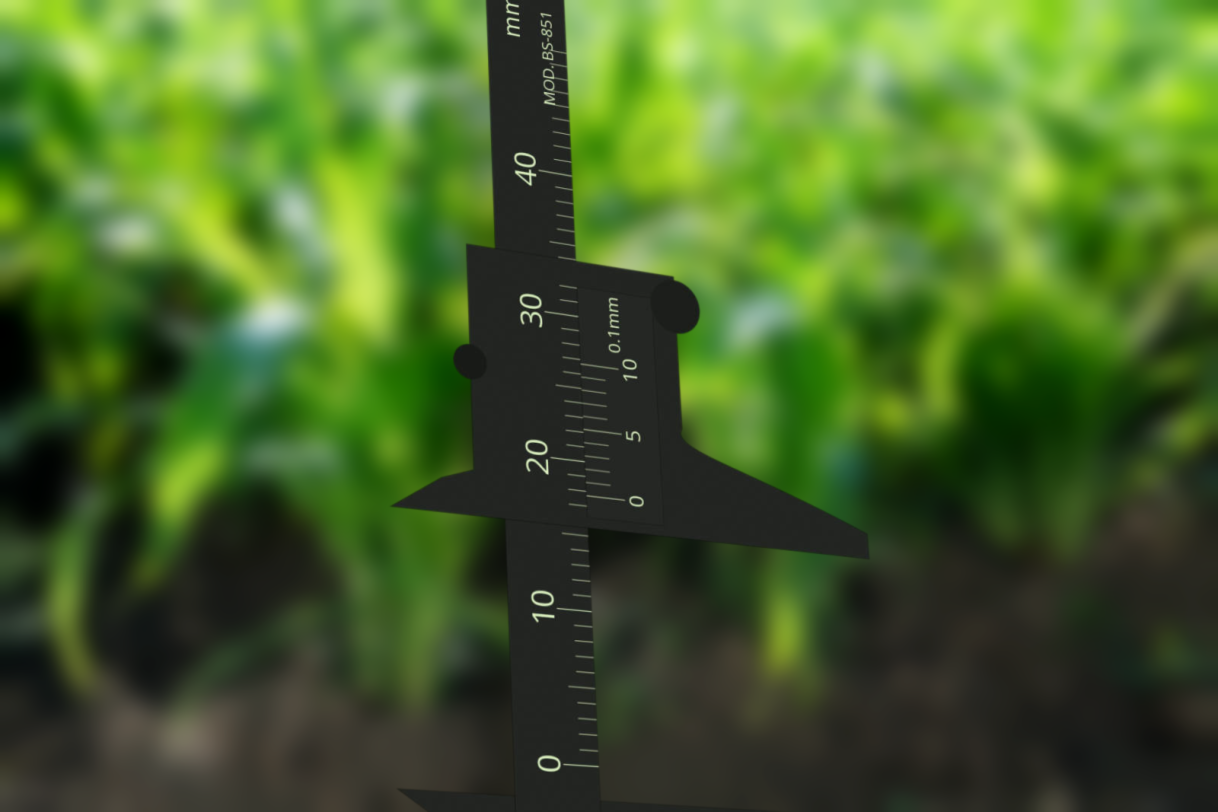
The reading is 17.7mm
